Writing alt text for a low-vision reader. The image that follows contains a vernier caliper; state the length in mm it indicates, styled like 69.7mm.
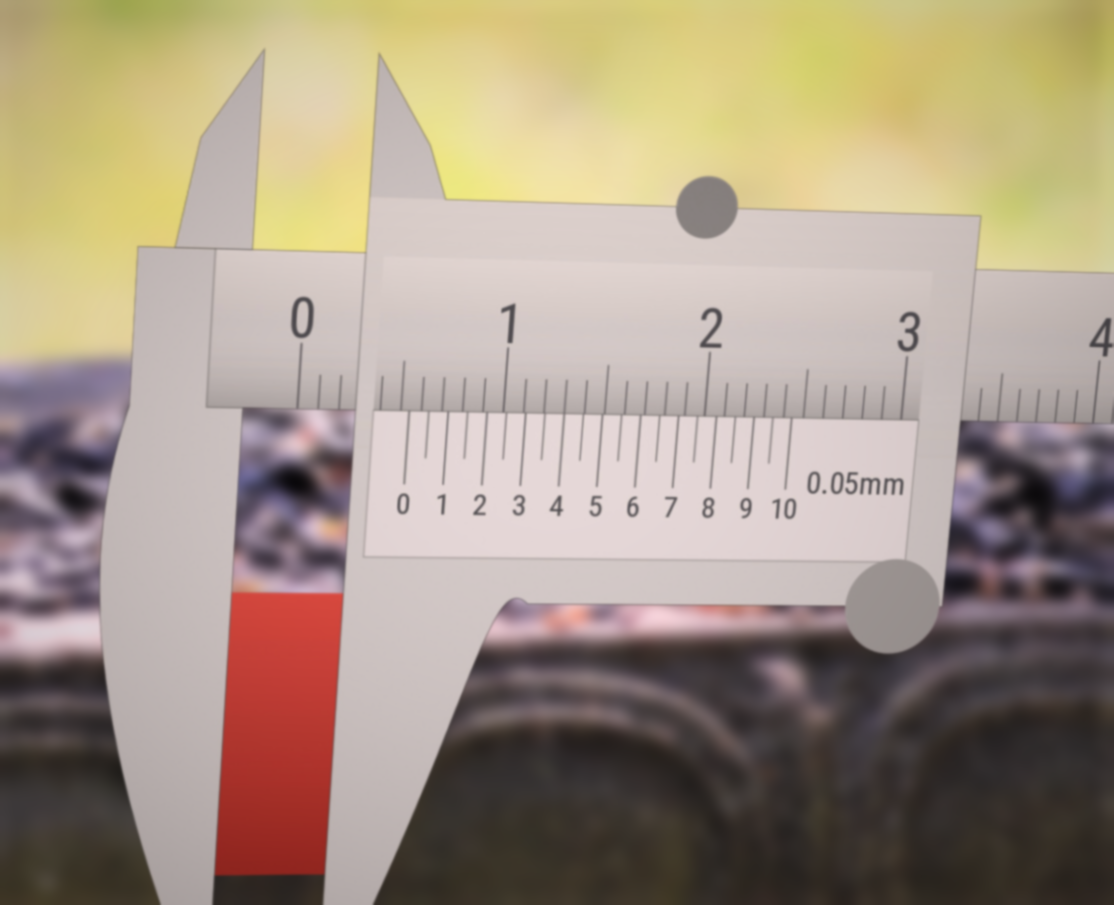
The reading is 5.4mm
